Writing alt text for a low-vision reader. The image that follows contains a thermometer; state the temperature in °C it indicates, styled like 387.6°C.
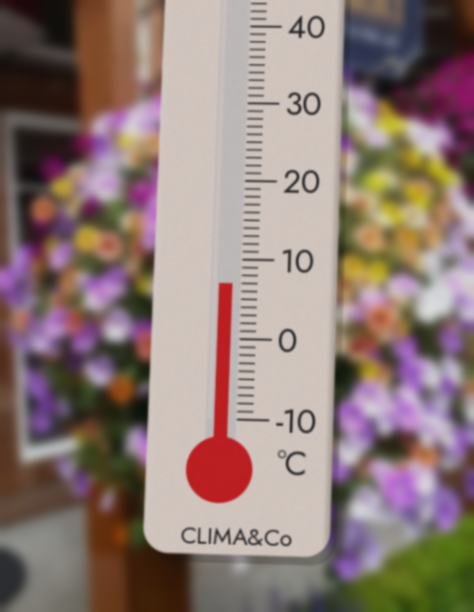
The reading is 7°C
